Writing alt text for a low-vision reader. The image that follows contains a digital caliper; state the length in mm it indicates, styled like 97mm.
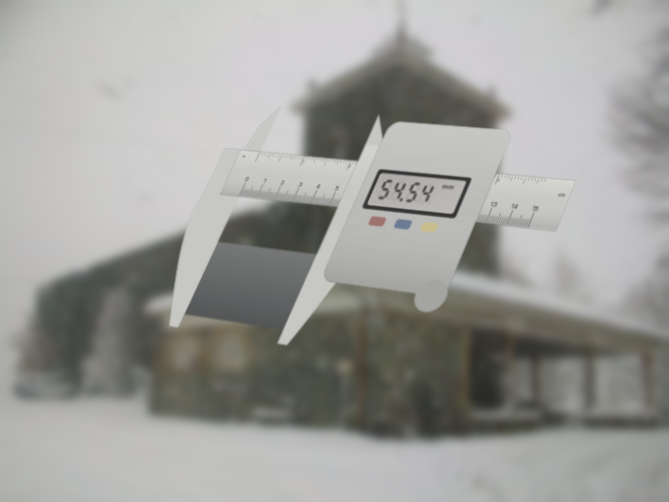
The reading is 54.54mm
